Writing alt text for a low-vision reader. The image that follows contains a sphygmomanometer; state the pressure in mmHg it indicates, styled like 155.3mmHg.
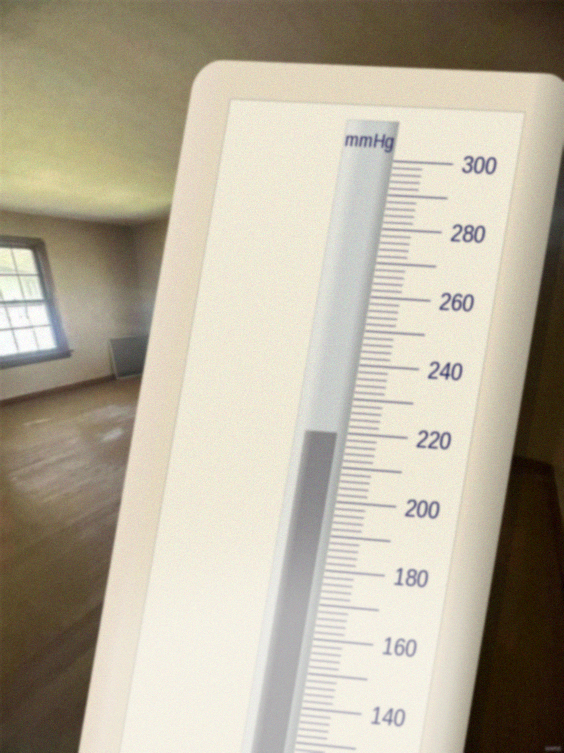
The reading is 220mmHg
